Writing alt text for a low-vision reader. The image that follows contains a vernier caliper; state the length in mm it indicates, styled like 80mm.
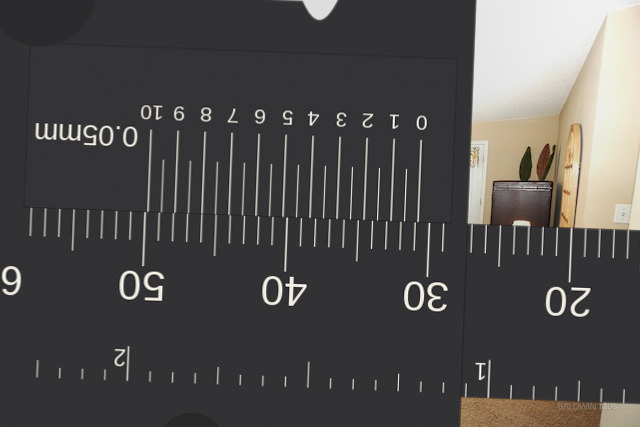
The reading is 30.8mm
